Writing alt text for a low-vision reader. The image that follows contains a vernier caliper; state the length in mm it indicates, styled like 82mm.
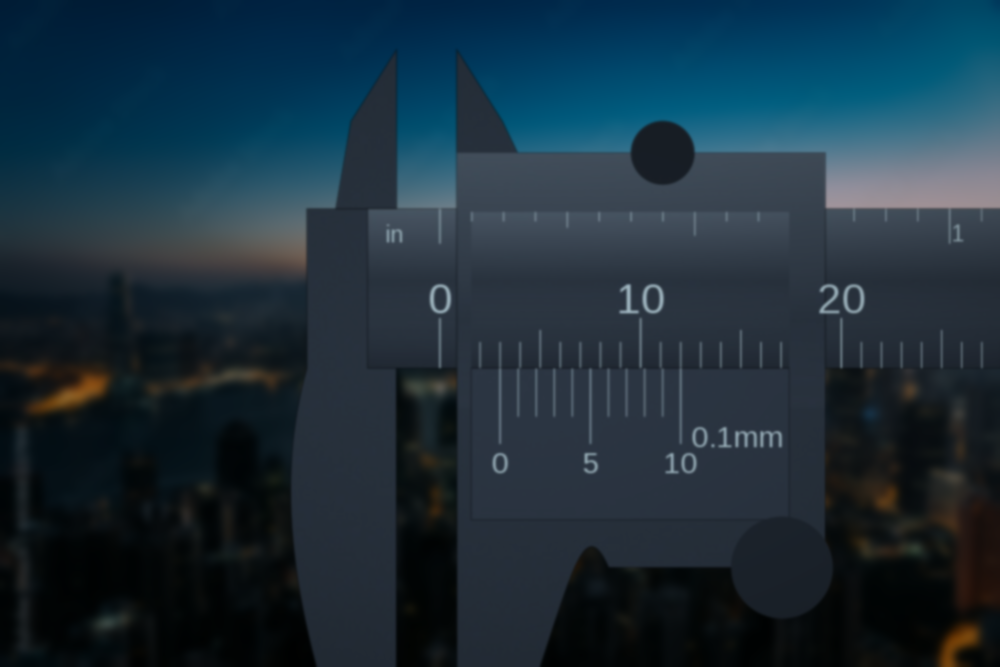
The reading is 3.0mm
